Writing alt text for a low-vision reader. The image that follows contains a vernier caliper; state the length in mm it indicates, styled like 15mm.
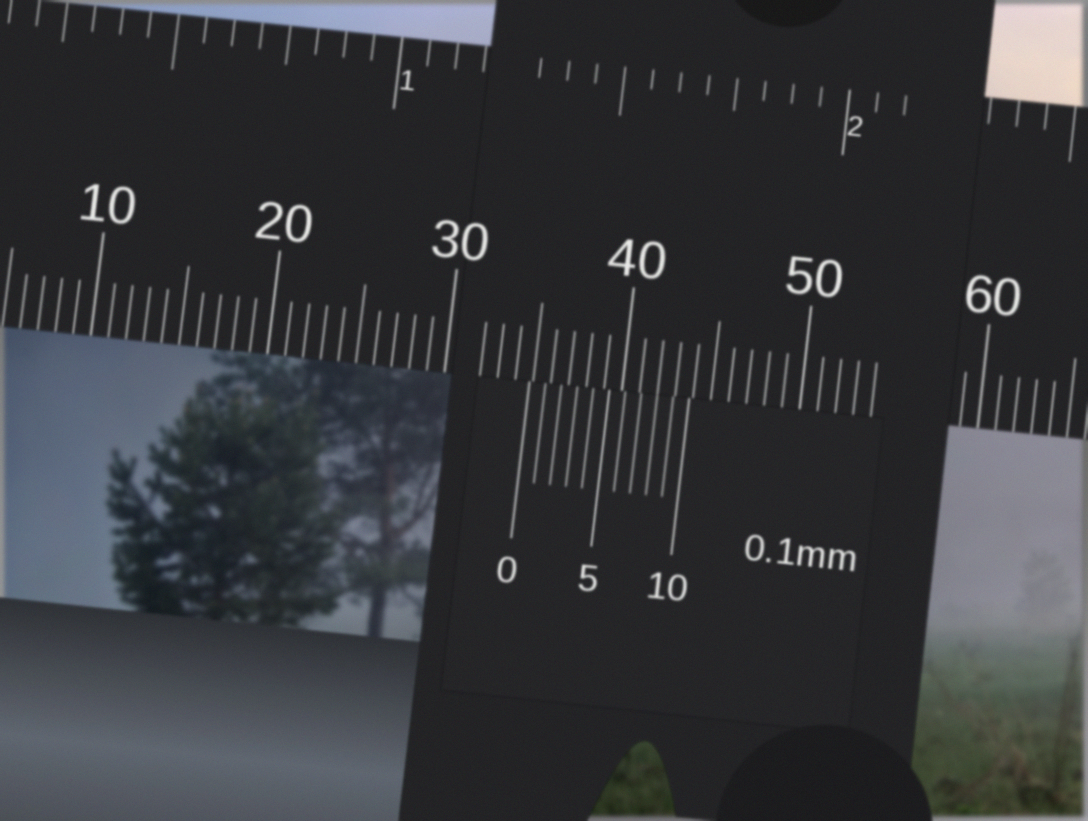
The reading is 34.8mm
